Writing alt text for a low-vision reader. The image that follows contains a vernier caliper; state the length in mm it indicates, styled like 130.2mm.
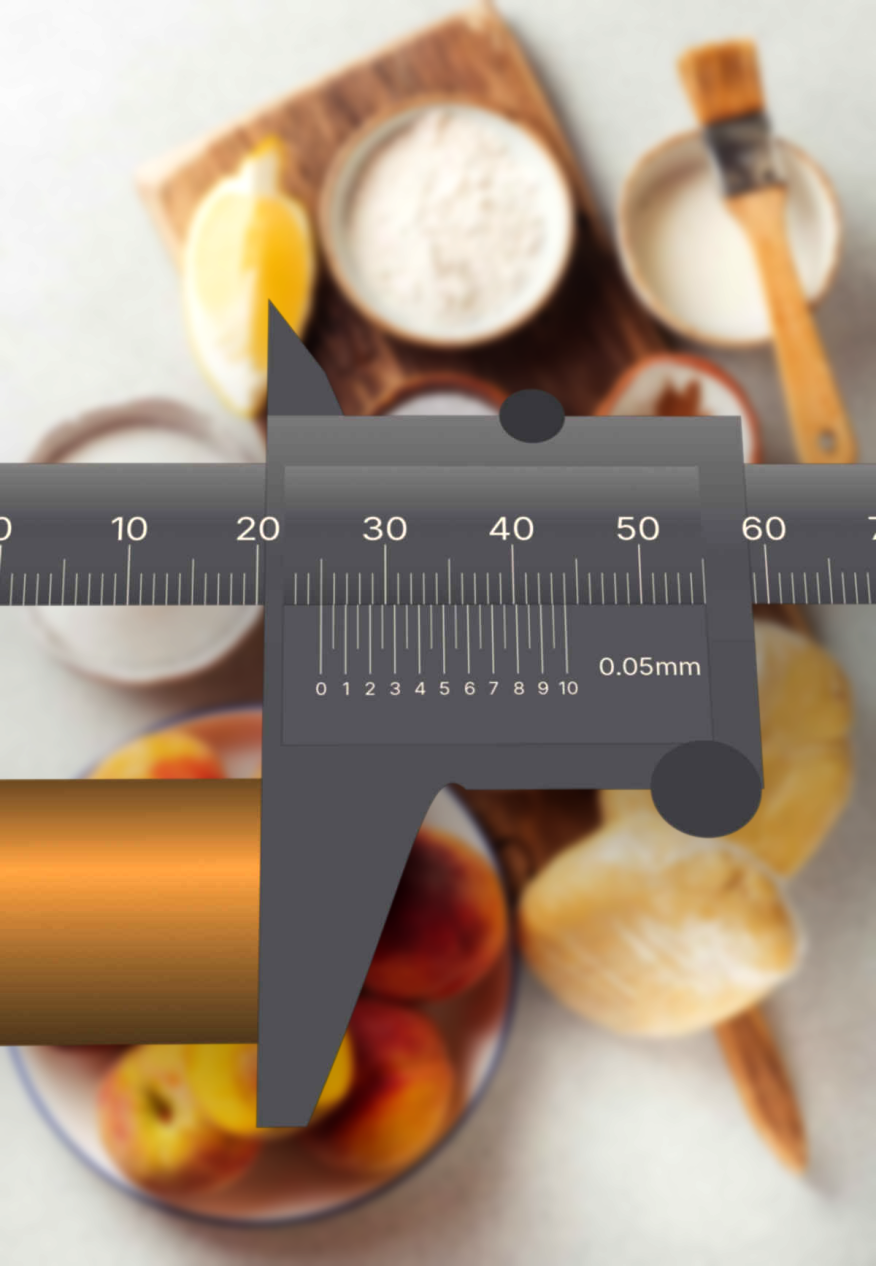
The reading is 25.0mm
